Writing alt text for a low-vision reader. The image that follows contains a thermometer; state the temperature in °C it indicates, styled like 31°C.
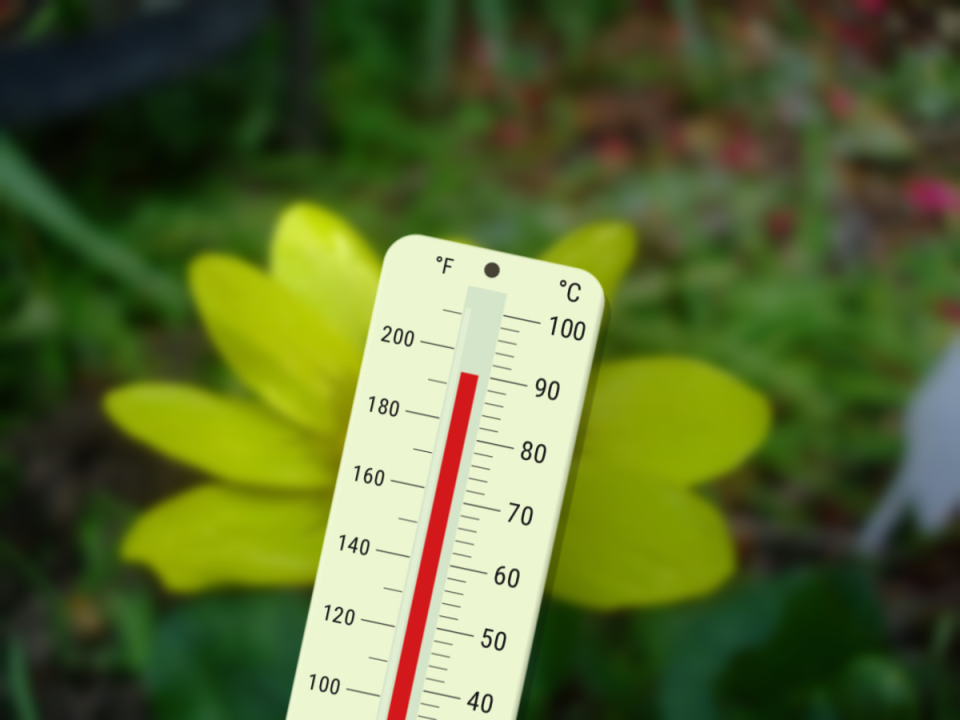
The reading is 90°C
